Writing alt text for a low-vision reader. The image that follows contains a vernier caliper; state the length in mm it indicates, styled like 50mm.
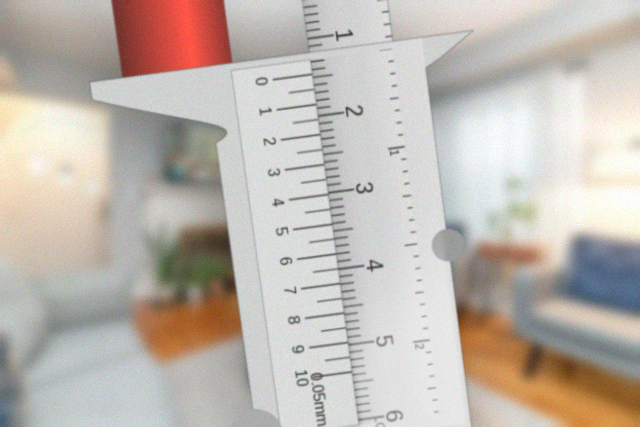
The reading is 14.6mm
